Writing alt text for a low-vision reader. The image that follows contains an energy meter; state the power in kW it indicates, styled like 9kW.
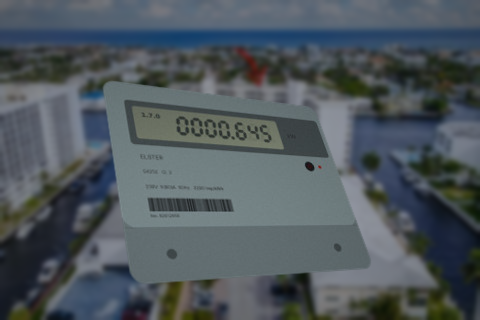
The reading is 0.645kW
